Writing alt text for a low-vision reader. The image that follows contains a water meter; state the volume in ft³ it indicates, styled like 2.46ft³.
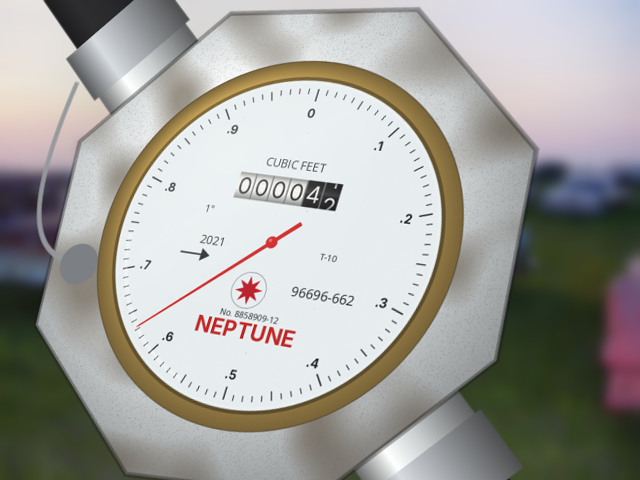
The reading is 41.63ft³
